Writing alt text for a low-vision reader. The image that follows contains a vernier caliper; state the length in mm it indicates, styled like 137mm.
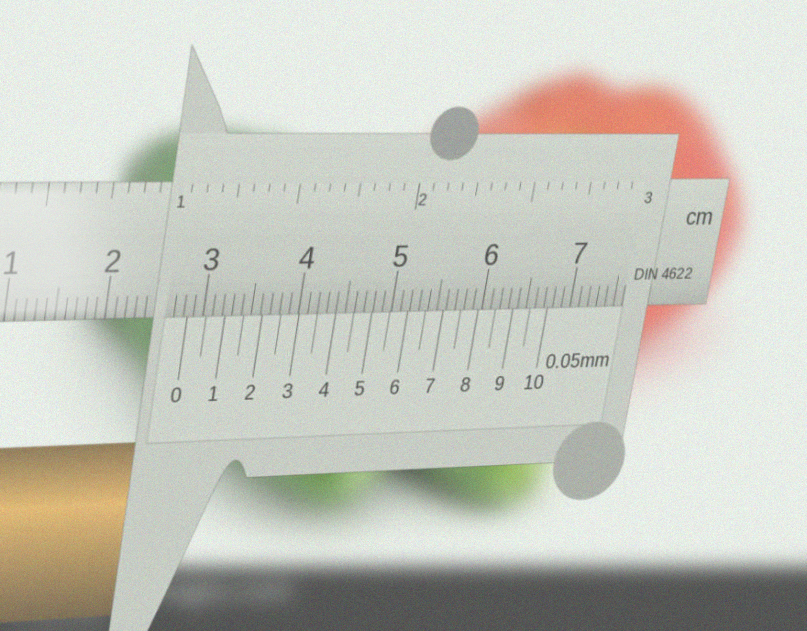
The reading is 28.4mm
